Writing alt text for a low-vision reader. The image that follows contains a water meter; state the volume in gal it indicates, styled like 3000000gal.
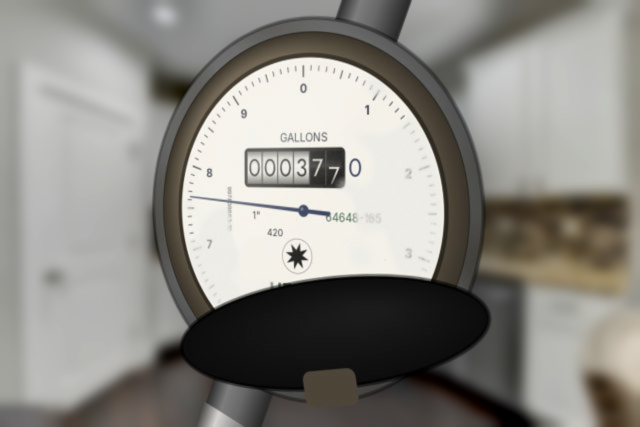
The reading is 3767.6gal
